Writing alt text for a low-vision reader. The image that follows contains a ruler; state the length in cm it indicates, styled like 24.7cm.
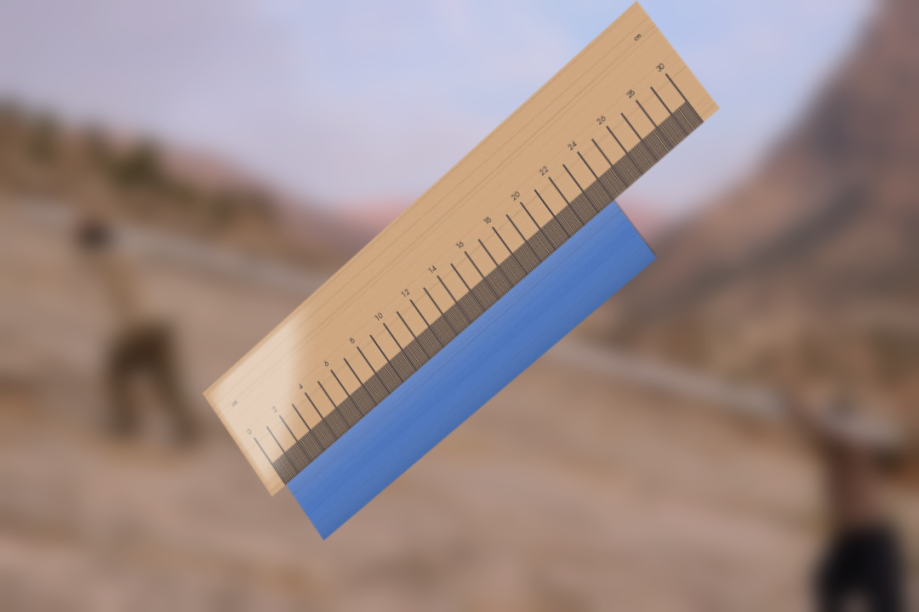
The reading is 24cm
